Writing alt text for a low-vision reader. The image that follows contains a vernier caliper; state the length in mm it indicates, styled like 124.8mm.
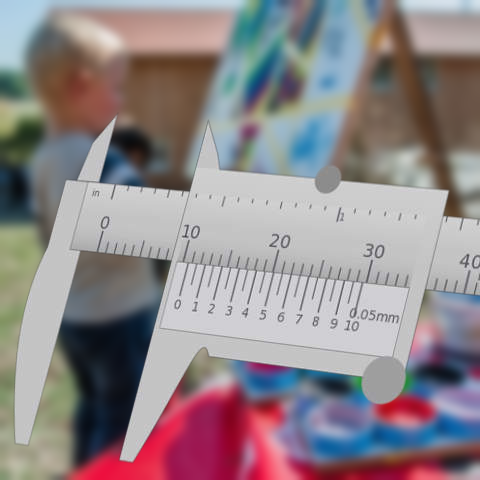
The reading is 10.6mm
